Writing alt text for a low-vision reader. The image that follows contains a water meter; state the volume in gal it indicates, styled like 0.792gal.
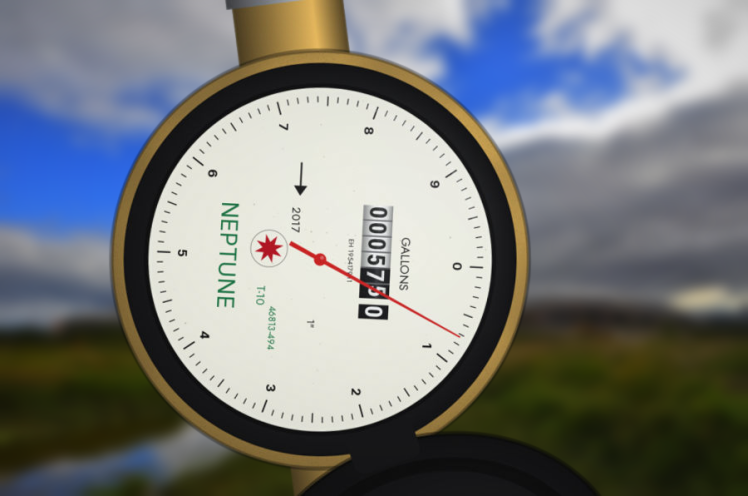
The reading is 5750.7gal
